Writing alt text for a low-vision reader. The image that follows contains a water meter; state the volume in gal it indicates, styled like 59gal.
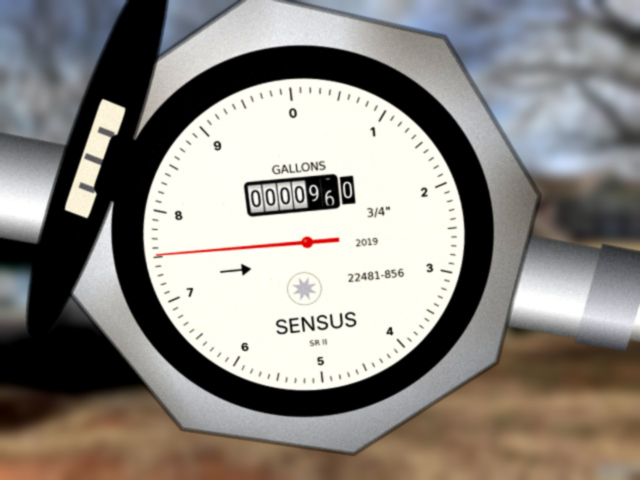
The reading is 957.5gal
